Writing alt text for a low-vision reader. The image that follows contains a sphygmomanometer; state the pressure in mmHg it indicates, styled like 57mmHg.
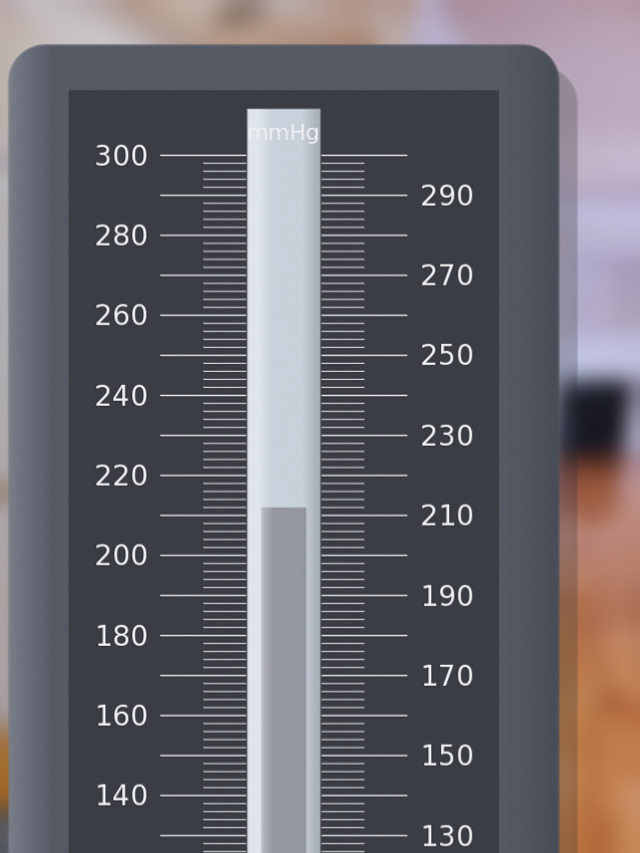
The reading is 212mmHg
